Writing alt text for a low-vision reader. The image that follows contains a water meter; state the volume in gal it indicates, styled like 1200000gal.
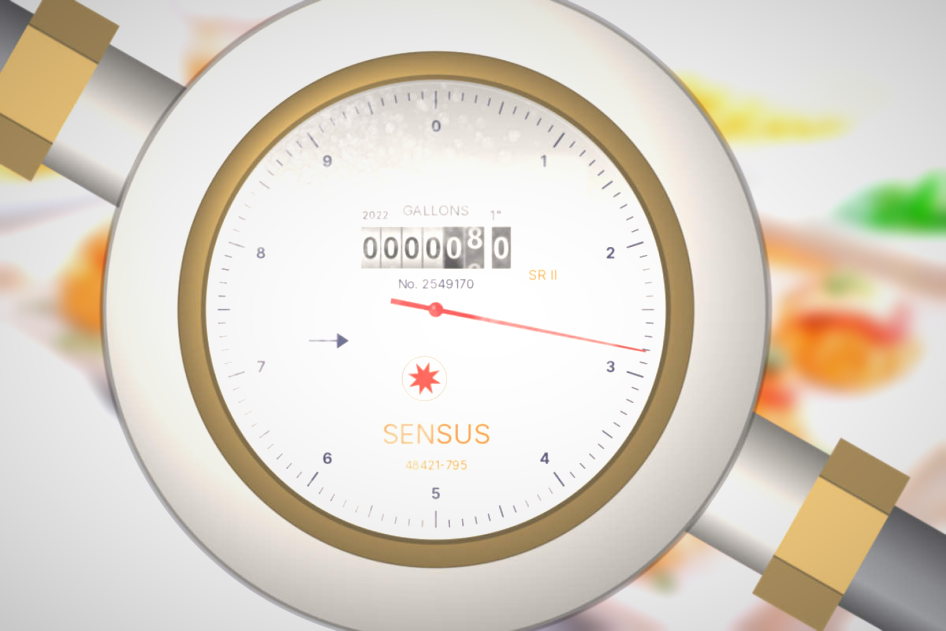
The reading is 82.8gal
